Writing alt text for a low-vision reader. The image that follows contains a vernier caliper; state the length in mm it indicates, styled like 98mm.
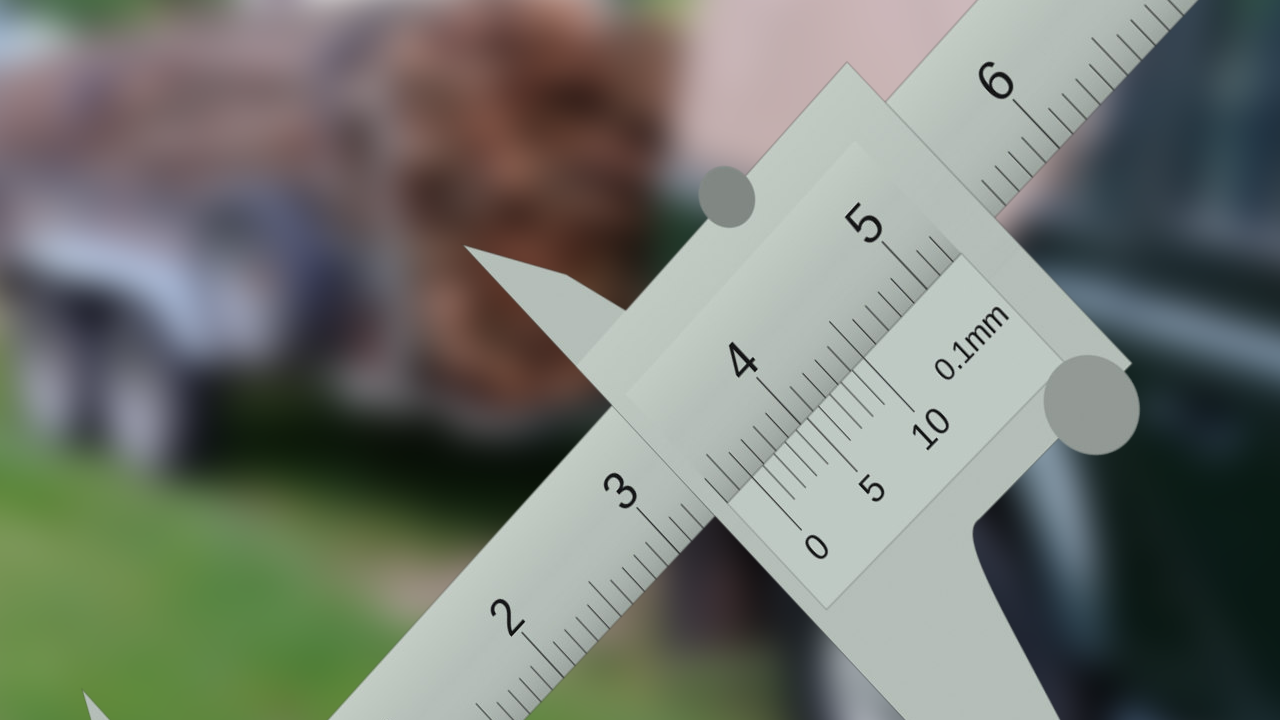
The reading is 36.0mm
